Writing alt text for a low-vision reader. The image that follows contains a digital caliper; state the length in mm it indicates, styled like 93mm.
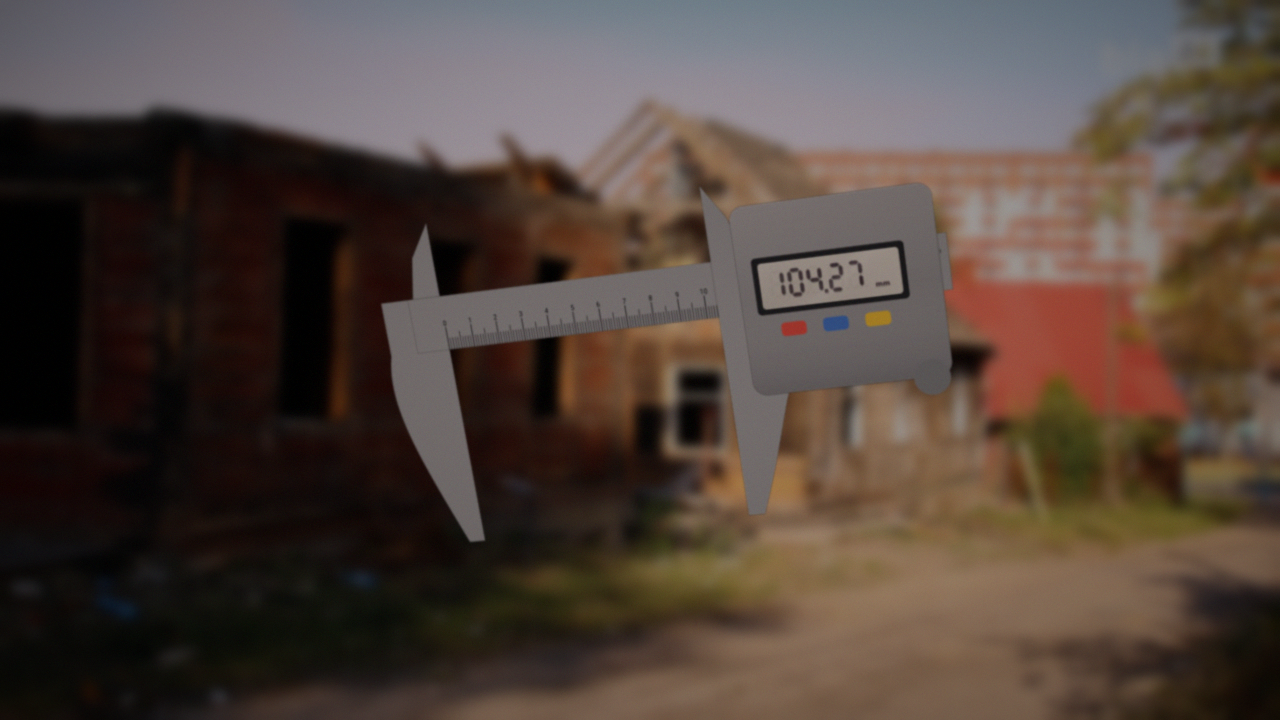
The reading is 104.27mm
